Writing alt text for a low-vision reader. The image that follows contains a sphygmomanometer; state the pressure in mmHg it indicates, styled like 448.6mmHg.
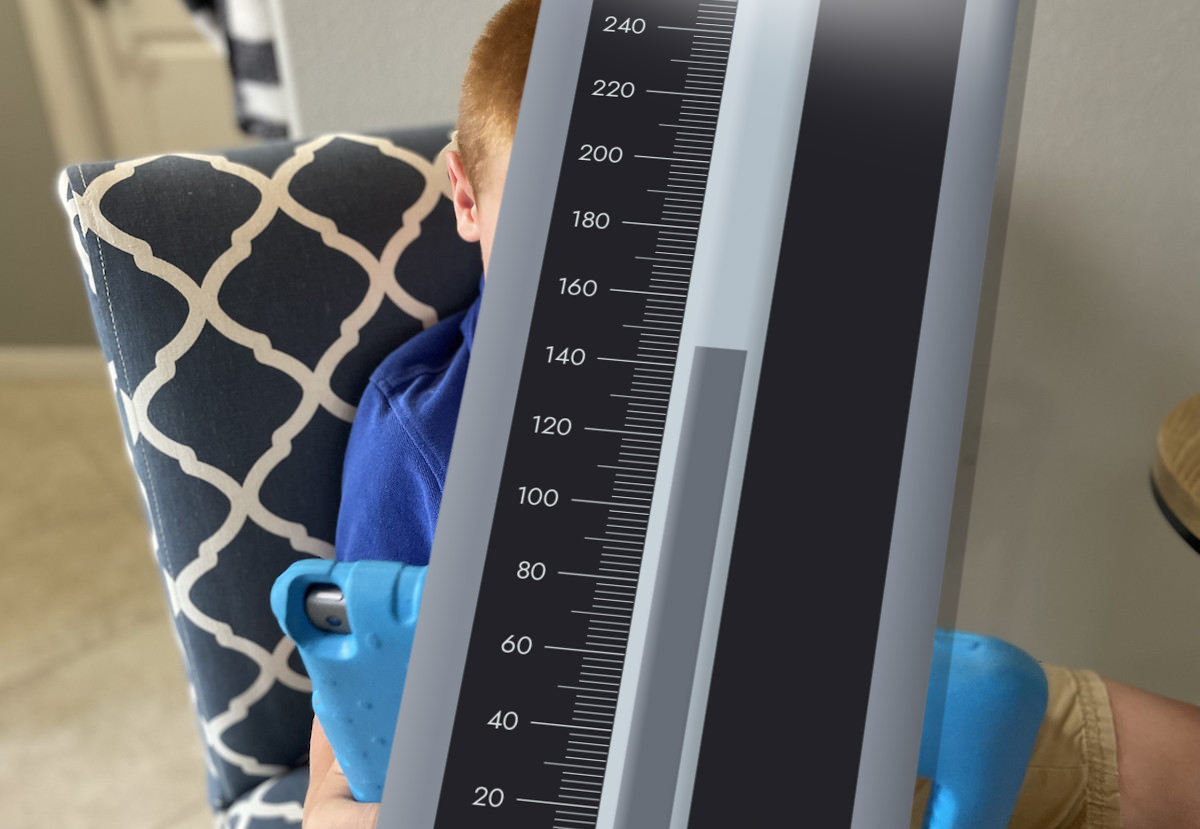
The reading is 146mmHg
